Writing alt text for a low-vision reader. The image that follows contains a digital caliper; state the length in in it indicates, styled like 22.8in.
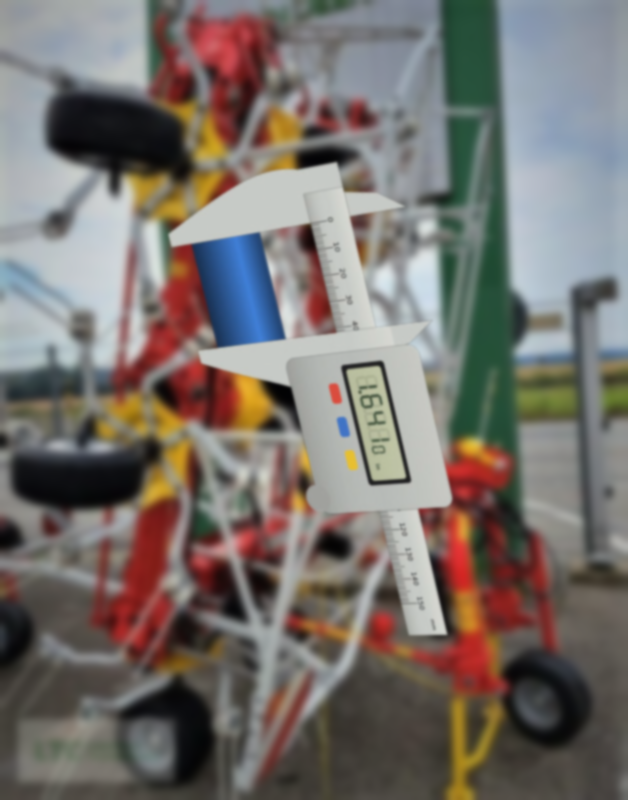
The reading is 1.6410in
